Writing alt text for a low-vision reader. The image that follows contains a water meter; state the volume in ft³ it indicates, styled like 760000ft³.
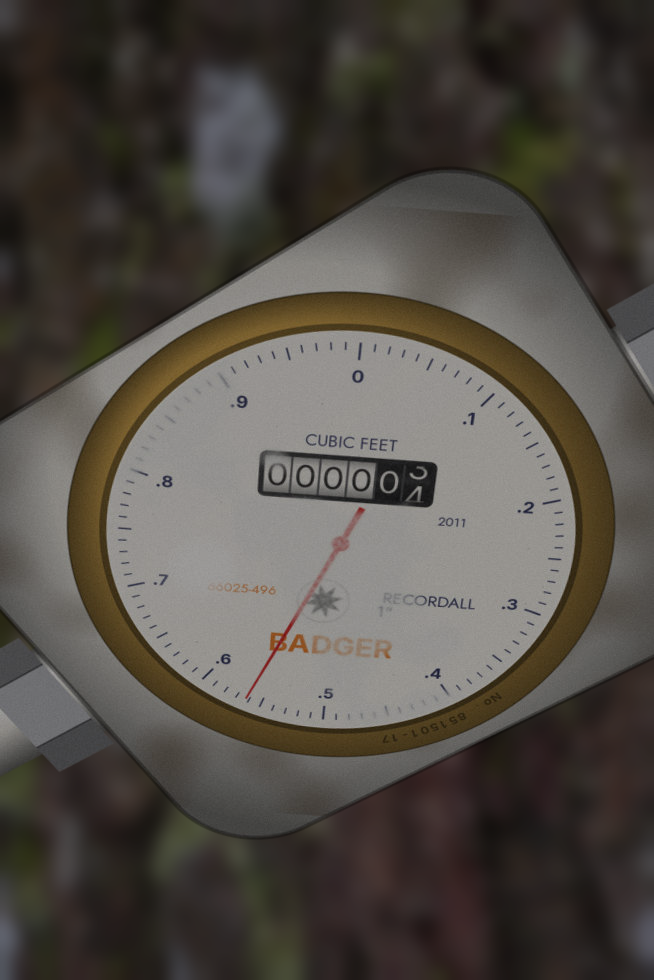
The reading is 3.56ft³
